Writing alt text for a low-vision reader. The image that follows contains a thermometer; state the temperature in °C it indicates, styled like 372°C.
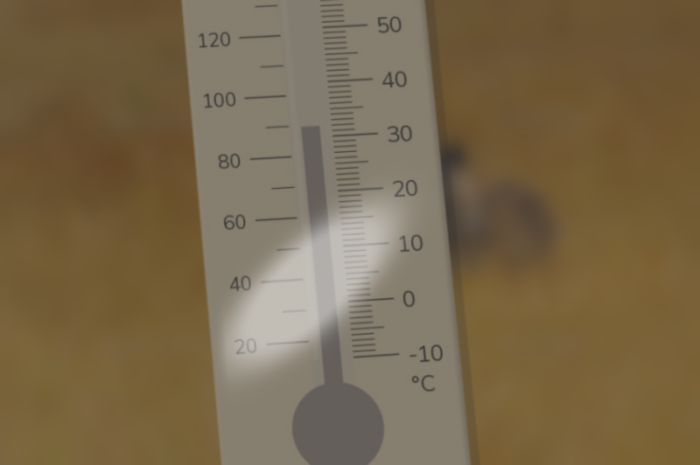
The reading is 32°C
